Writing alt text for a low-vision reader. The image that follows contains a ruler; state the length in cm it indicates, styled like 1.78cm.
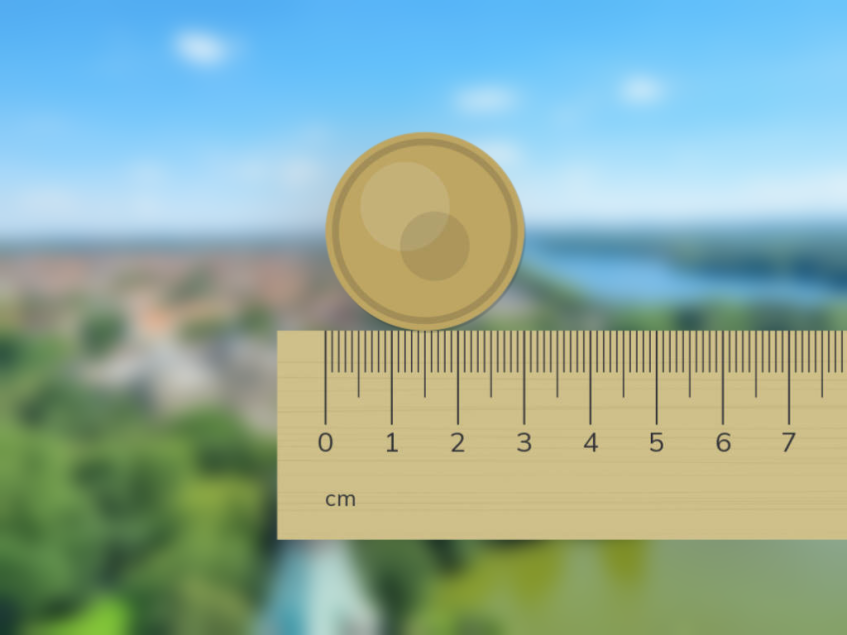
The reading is 3cm
